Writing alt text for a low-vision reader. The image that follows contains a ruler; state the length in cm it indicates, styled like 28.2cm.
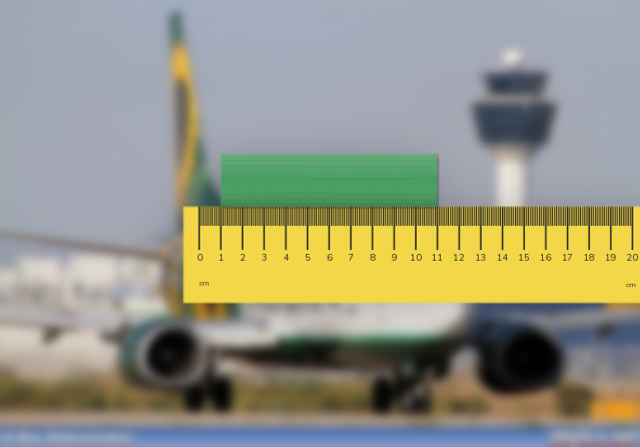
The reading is 10cm
